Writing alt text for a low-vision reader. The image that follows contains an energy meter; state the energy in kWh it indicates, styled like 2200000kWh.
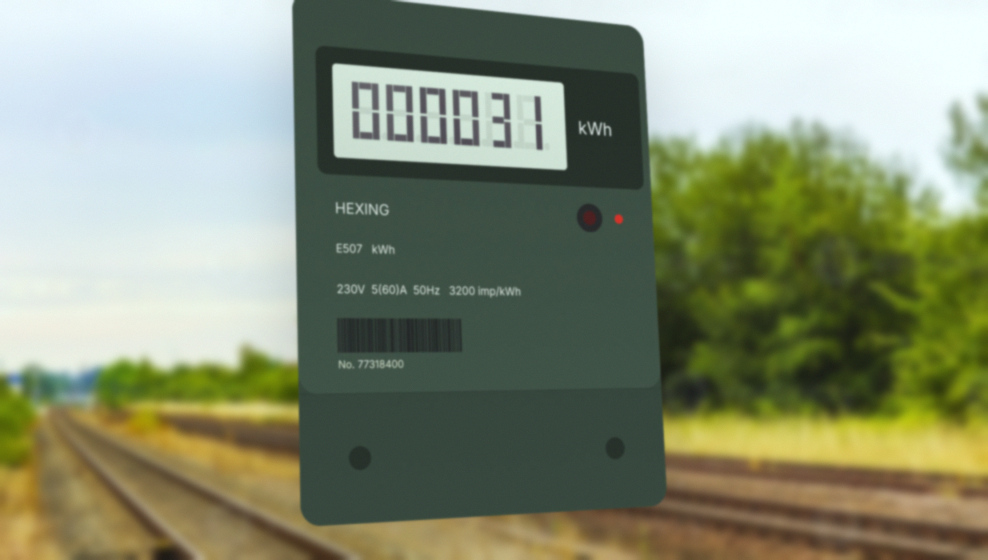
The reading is 31kWh
